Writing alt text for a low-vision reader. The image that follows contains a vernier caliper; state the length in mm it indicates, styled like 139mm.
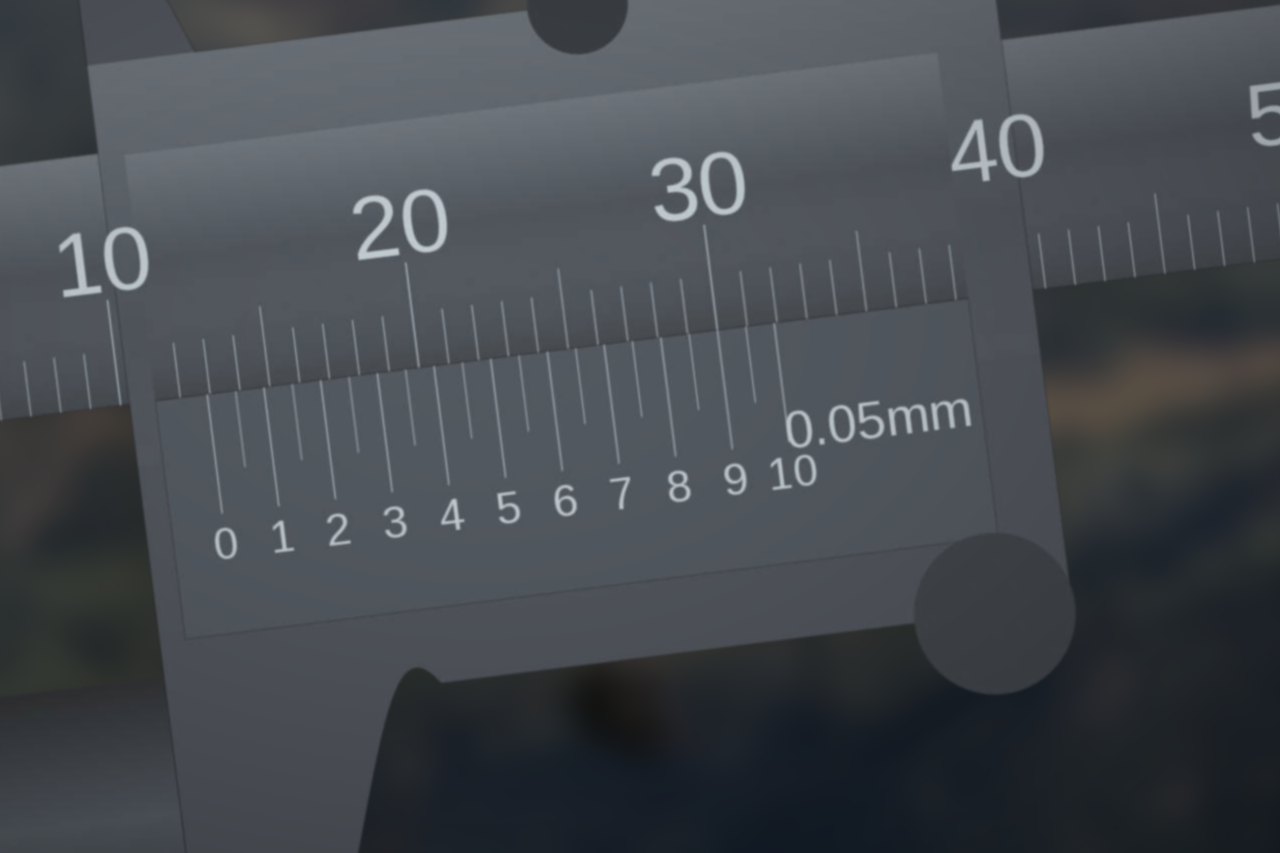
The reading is 12.9mm
